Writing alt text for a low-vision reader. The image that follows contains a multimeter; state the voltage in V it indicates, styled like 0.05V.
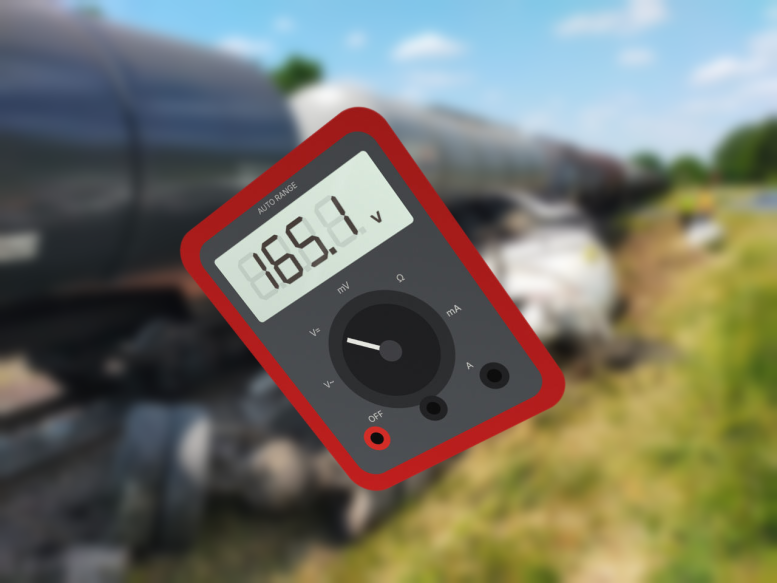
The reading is 165.1V
